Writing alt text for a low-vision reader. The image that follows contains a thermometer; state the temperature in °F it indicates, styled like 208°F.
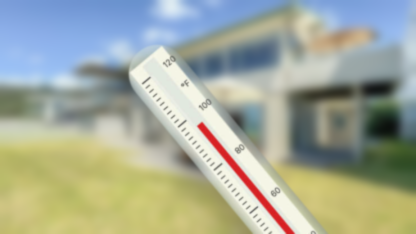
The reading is 96°F
